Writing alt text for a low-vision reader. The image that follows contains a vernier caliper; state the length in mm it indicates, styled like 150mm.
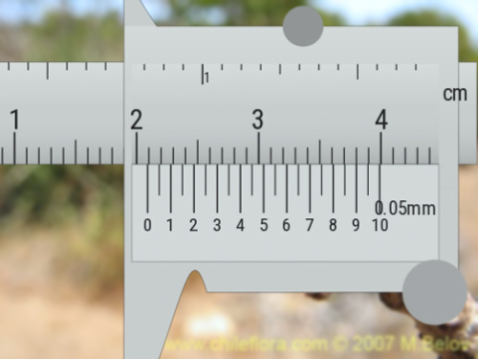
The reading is 20.9mm
